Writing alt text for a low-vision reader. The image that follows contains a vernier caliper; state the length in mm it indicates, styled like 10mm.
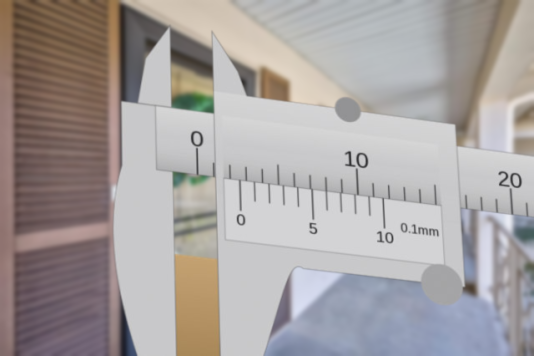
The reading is 2.6mm
